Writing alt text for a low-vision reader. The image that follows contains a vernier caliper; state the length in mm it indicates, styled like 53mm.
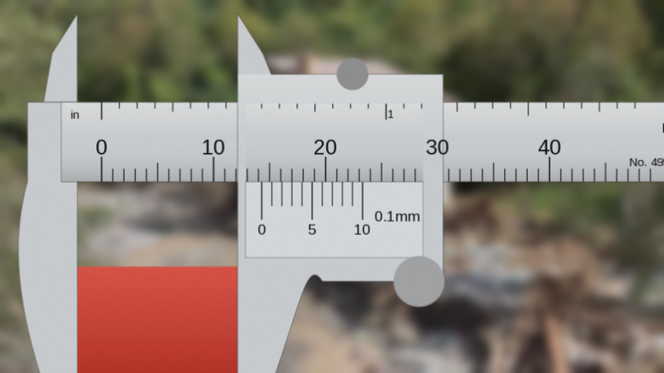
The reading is 14.3mm
